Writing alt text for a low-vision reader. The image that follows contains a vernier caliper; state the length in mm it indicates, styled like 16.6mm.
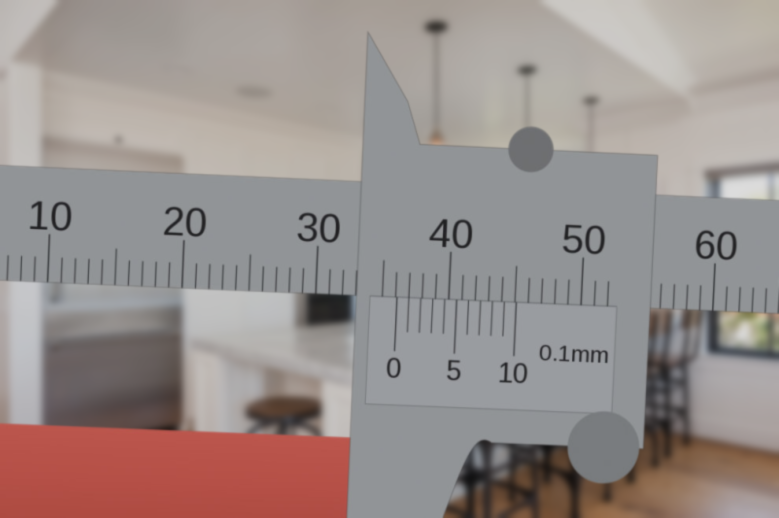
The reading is 36.1mm
